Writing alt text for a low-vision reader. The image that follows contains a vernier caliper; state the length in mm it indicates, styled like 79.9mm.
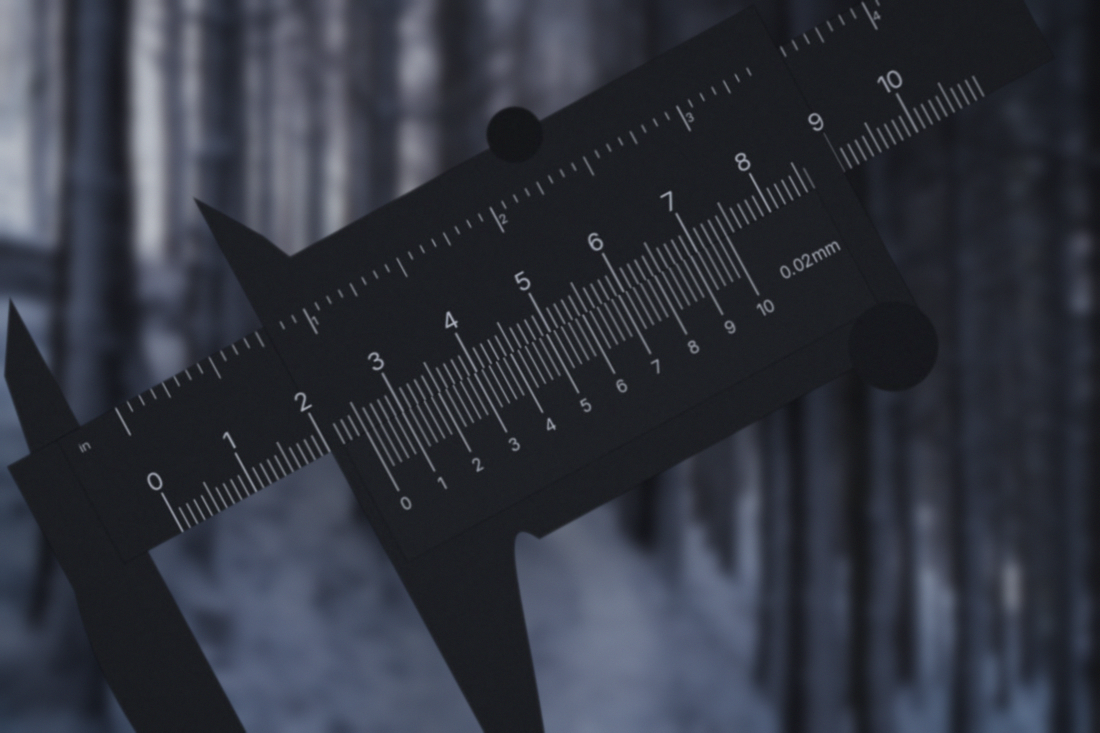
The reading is 25.0mm
